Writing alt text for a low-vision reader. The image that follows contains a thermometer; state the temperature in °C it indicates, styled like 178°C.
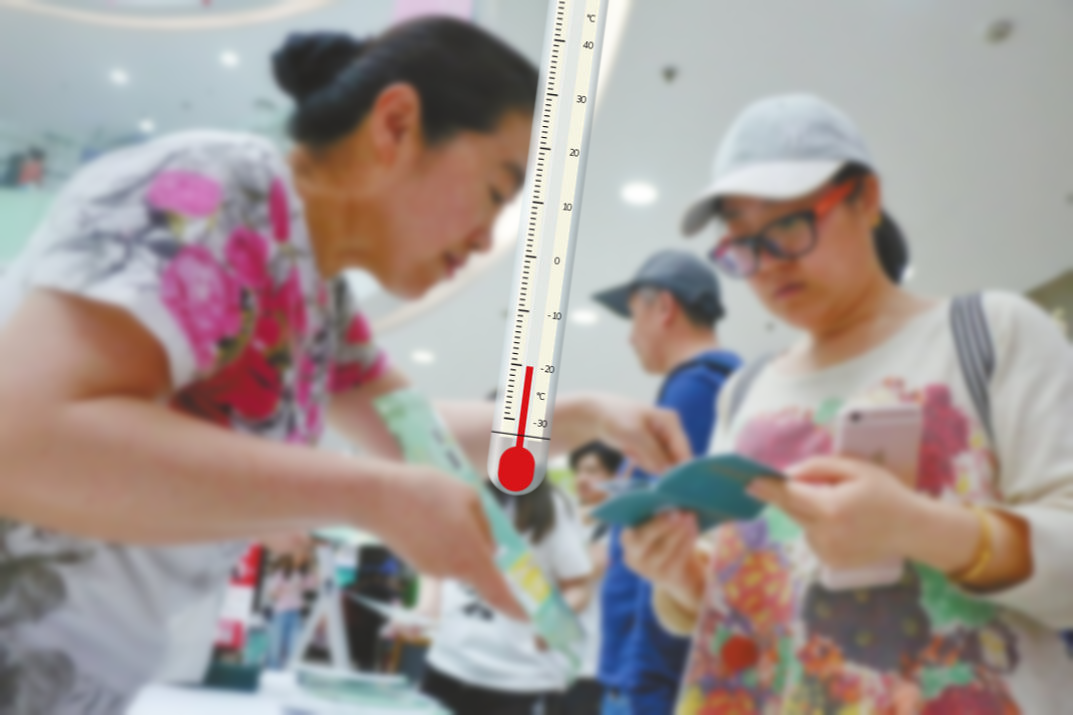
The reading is -20°C
